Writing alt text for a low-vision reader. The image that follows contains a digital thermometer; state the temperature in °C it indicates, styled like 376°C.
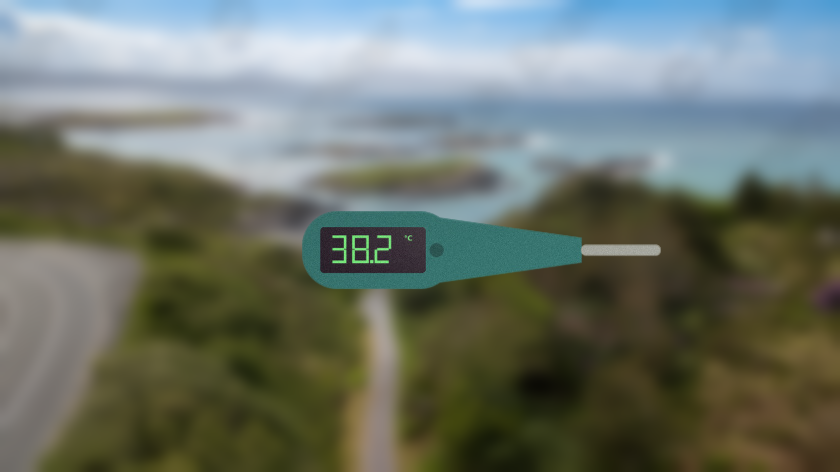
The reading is 38.2°C
